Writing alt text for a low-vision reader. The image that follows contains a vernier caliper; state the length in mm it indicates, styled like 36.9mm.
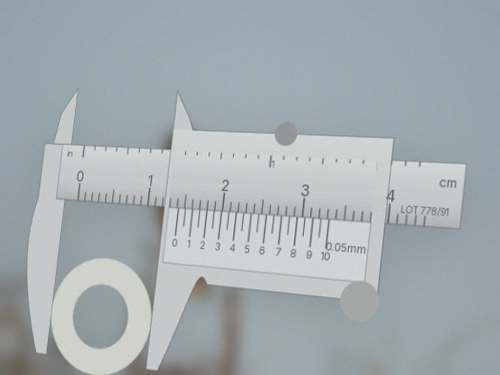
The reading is 14.2mm
